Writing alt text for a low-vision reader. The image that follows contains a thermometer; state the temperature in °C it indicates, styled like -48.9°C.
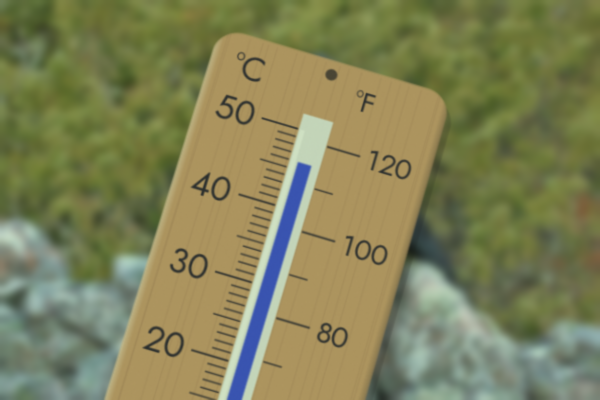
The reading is 46°C
